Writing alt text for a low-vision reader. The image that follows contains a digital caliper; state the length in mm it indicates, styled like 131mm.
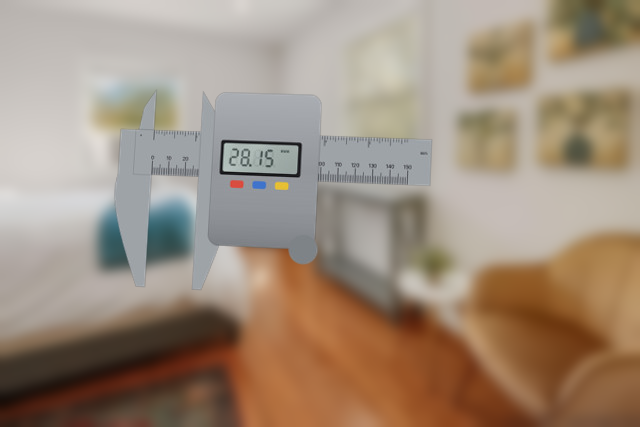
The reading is 28.15mm
